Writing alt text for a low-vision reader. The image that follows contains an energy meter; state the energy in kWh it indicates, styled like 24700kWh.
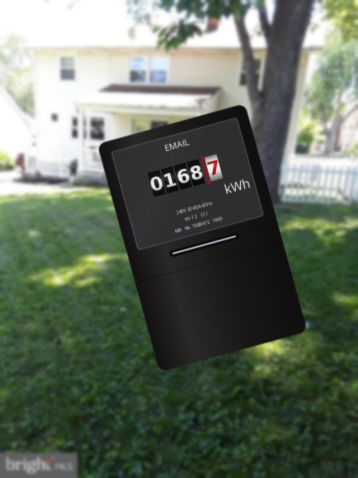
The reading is 168.7kWh
